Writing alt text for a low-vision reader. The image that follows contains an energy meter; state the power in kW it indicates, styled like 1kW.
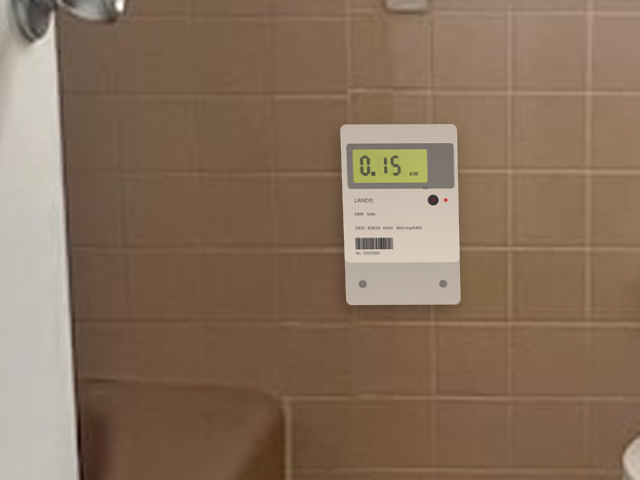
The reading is 0.15kW
